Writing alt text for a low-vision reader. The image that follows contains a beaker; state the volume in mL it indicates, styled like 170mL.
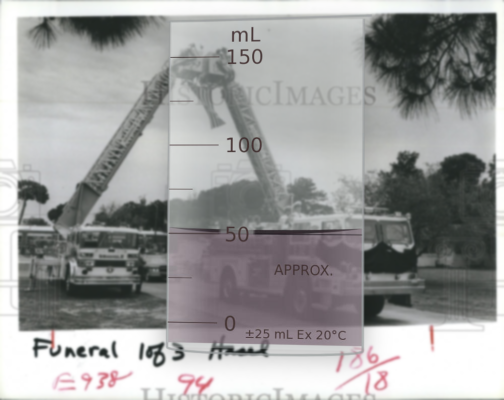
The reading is 50mL
